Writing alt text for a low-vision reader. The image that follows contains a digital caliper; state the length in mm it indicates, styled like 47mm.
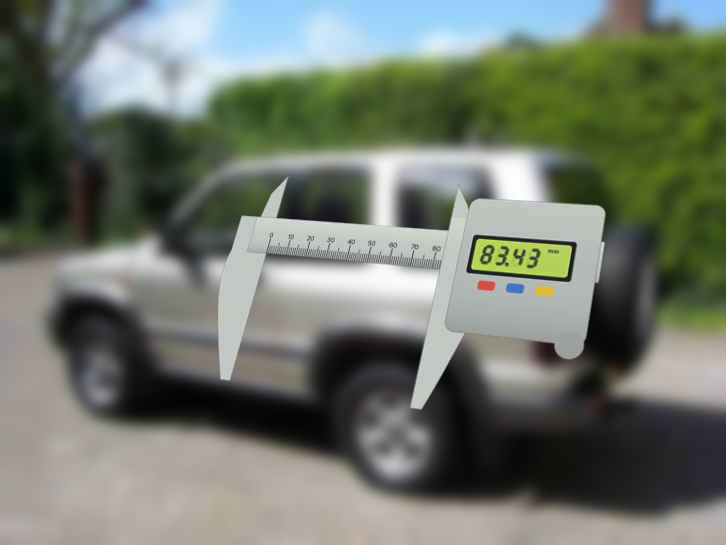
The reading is 83.43mm
